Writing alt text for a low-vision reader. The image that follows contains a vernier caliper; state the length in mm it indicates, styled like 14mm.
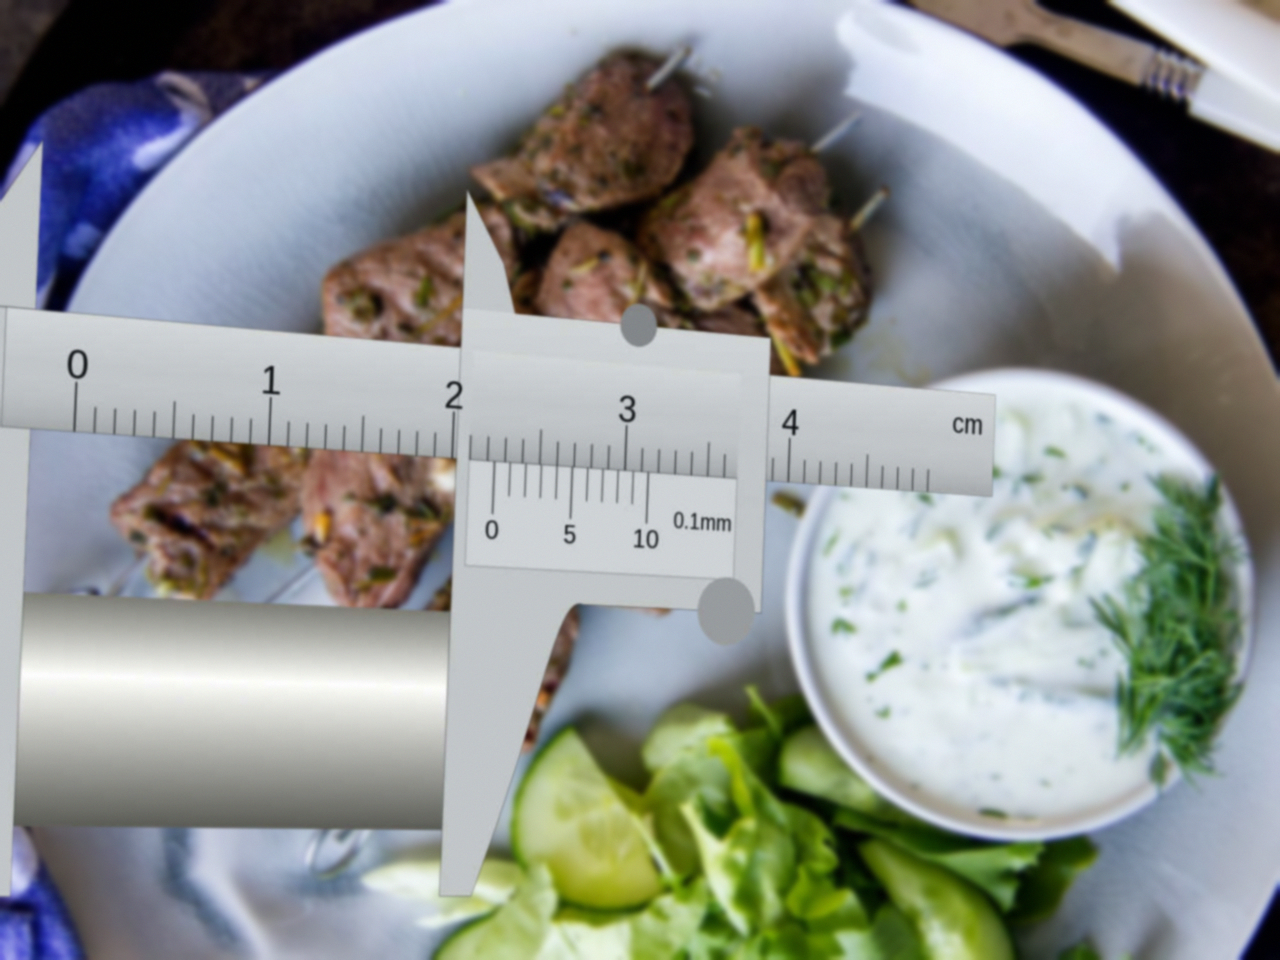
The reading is 22.4mm
